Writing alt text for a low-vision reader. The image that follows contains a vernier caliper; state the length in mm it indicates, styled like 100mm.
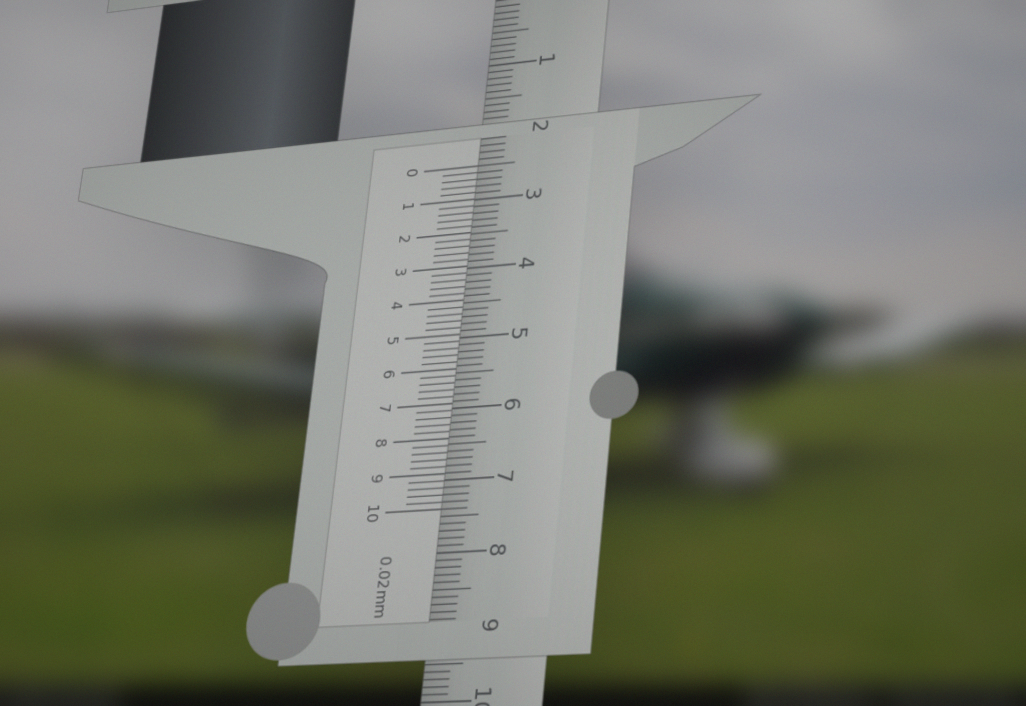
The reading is 25.0mm
